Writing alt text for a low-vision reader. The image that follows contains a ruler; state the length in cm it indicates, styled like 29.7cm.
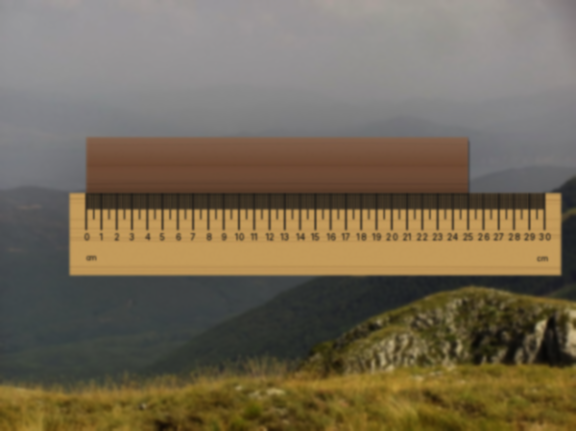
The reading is 25cm
